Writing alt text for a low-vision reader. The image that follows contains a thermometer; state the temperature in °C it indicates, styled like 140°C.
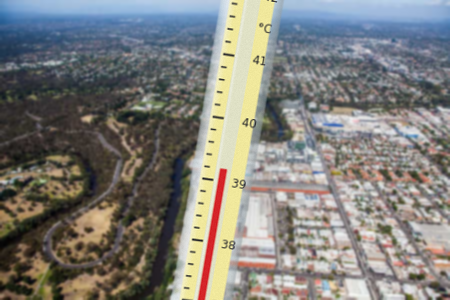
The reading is 39.2°C
